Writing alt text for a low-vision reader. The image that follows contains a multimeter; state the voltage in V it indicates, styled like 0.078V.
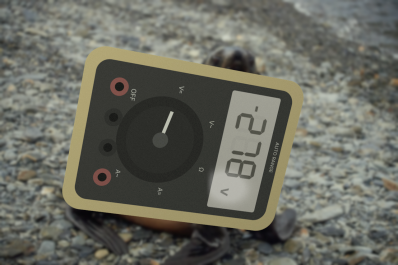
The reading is -278V
